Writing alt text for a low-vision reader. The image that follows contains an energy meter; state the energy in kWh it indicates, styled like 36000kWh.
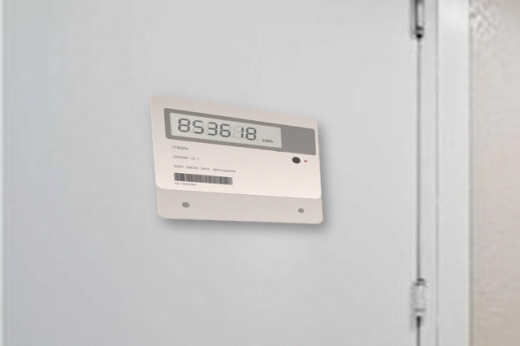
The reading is 853618kWh
